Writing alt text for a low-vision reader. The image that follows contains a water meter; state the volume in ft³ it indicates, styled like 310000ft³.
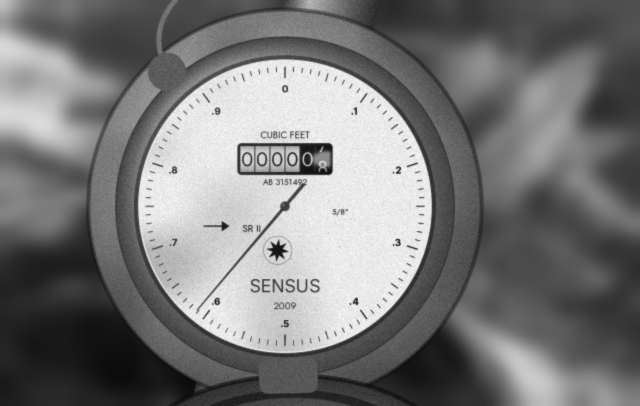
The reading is 7.61ft³
